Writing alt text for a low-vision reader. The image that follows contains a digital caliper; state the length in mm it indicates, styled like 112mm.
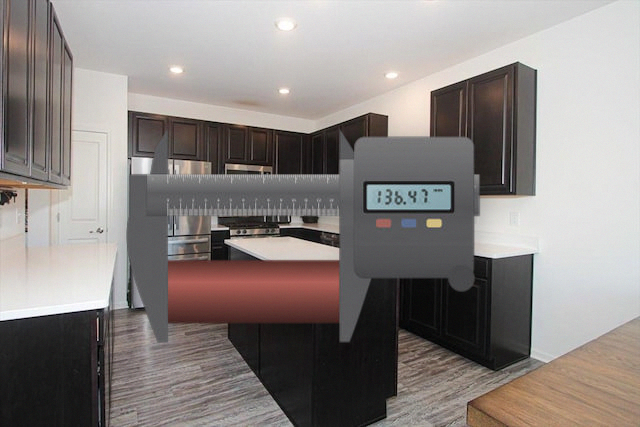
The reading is 136.47mm
